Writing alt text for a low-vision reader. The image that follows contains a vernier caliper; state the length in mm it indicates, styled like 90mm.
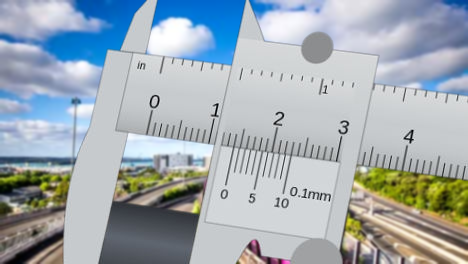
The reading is 14.0mm
